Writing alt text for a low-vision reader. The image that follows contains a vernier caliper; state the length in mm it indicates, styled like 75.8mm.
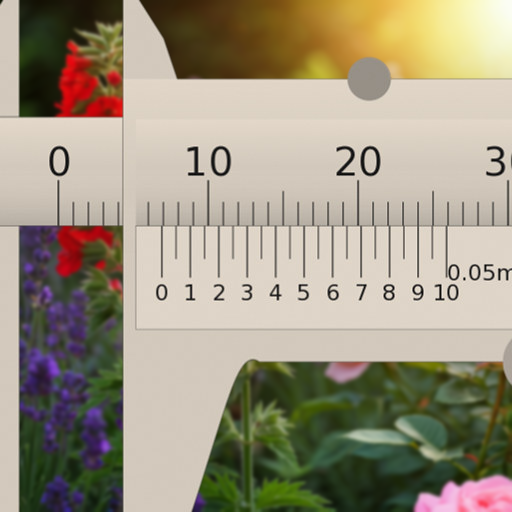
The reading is 6.9mm
